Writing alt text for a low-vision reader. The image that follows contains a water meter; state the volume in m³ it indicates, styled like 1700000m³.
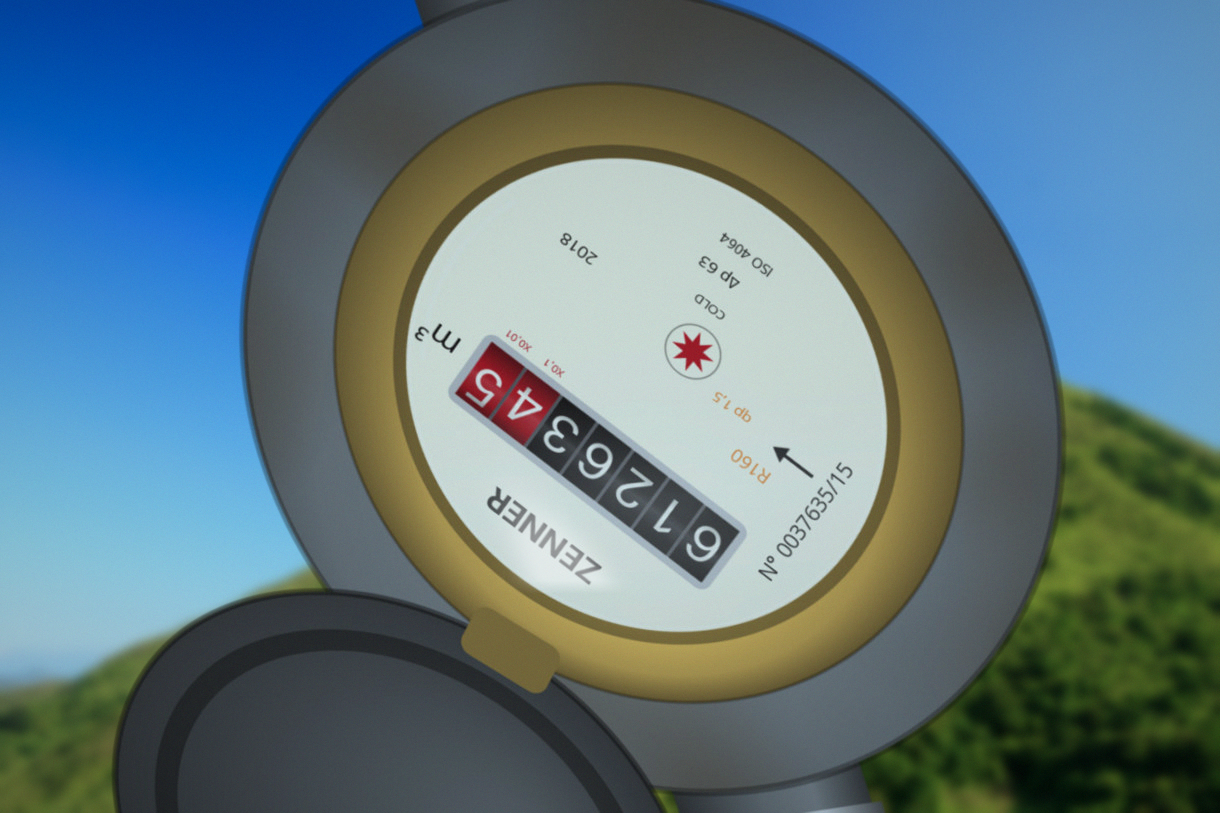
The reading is 61263.45m³
